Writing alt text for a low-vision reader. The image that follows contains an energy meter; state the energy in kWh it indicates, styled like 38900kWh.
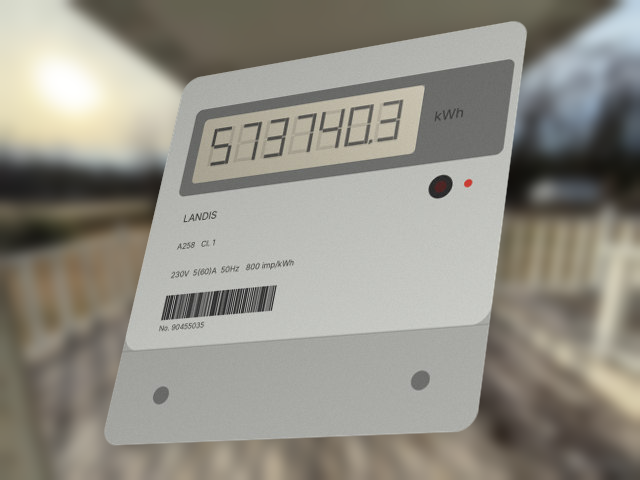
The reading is 573740.3kWh
